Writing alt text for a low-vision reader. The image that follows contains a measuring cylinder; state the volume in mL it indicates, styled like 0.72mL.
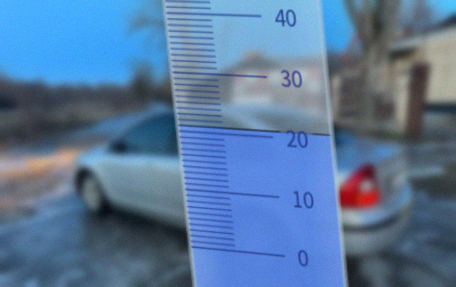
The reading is 21mL
